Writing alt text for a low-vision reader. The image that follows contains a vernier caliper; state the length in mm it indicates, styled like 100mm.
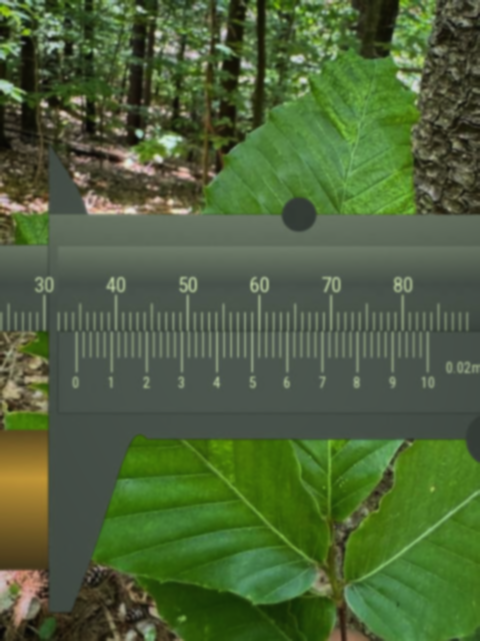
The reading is 34.5mm
